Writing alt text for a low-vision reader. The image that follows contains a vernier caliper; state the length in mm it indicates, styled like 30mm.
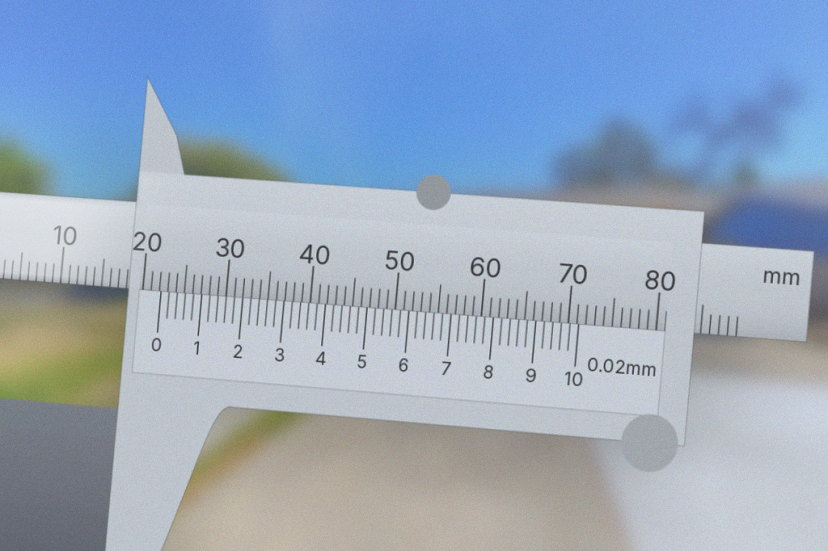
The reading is 22.2mm
